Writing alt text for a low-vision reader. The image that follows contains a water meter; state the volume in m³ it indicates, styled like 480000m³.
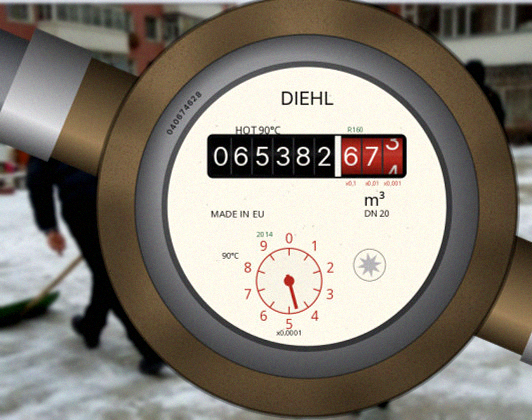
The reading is 65382.6734m³
